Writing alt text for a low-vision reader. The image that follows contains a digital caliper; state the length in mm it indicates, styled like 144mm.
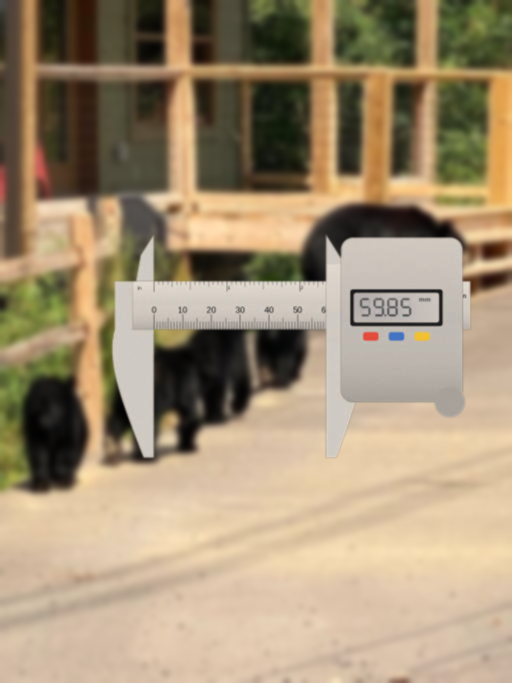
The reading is 59.85mm
